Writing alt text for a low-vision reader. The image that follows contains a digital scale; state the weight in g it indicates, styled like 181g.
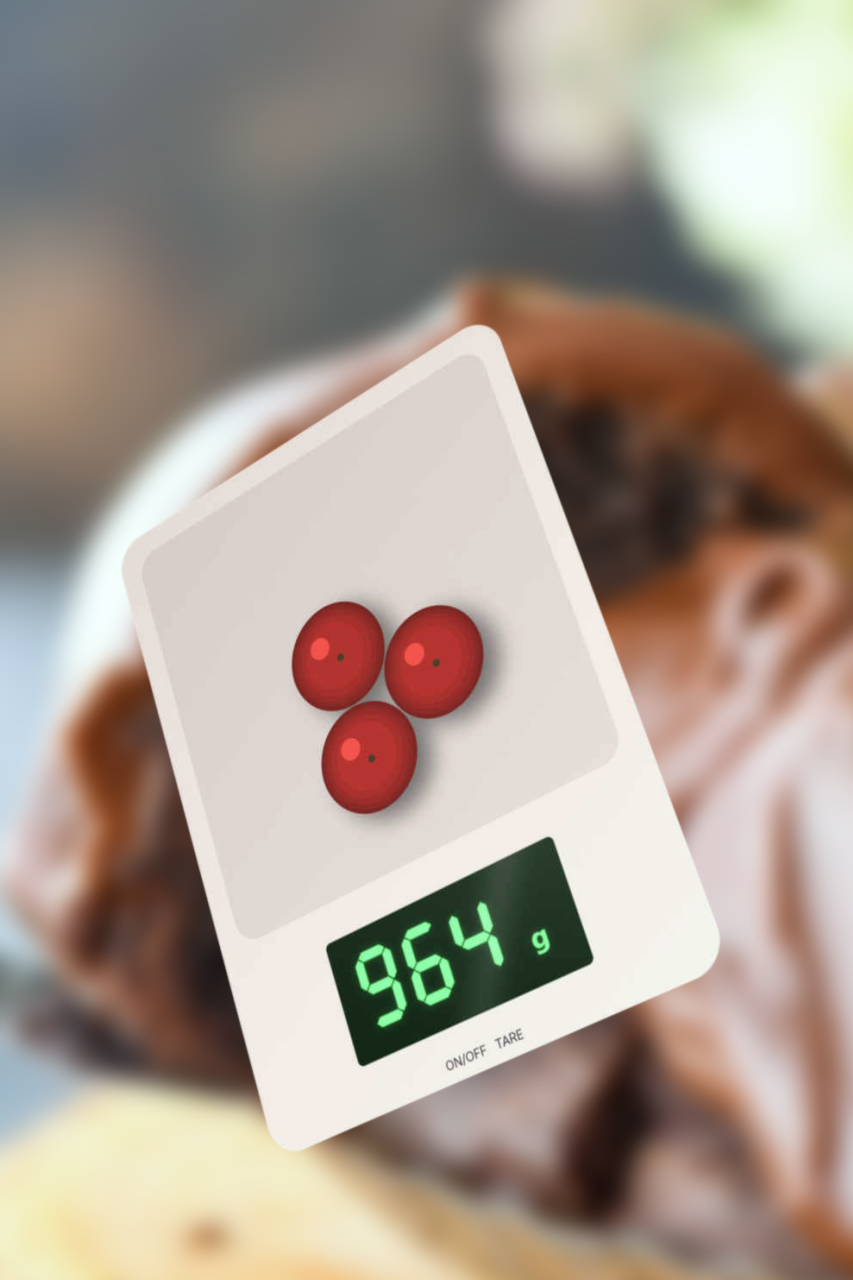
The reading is 964g
